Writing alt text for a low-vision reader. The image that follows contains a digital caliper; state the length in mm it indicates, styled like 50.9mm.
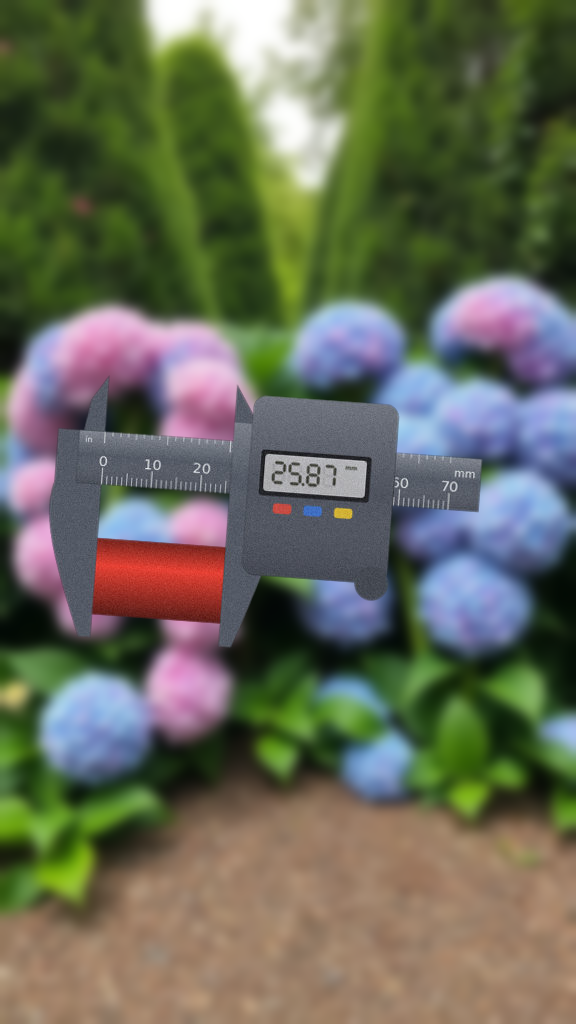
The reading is 25.87mm
